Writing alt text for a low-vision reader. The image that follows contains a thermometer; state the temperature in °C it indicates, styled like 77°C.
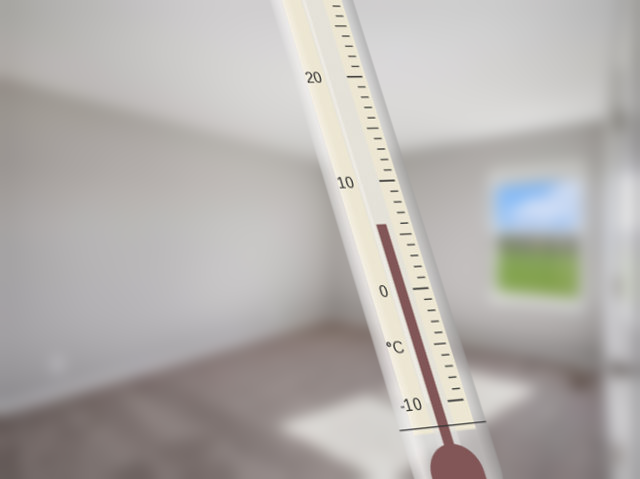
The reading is 6°C
